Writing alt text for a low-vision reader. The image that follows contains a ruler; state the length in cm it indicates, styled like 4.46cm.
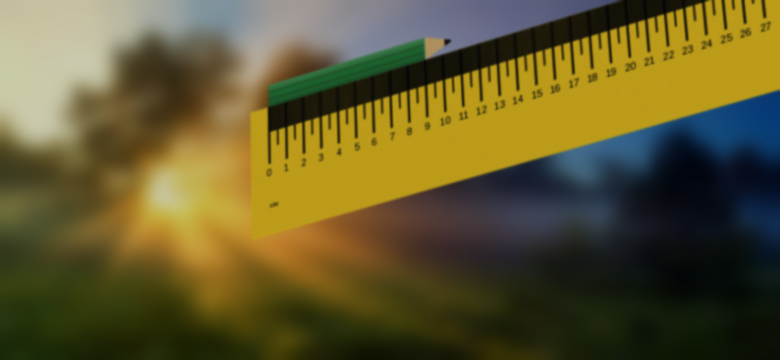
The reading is 10.5cm
